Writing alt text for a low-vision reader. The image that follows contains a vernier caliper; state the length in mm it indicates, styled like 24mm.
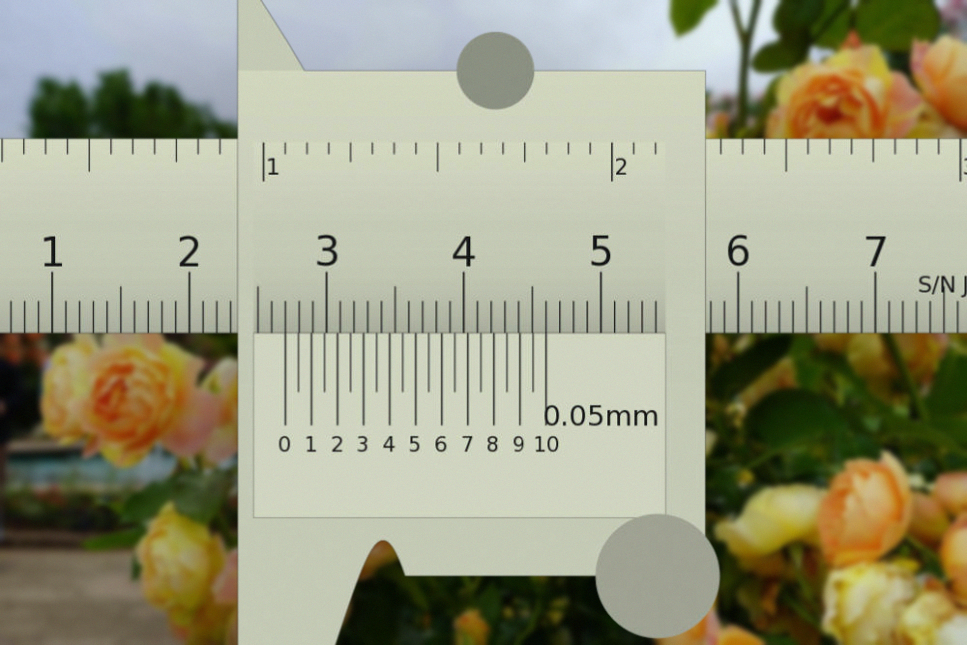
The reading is 27.0mm
